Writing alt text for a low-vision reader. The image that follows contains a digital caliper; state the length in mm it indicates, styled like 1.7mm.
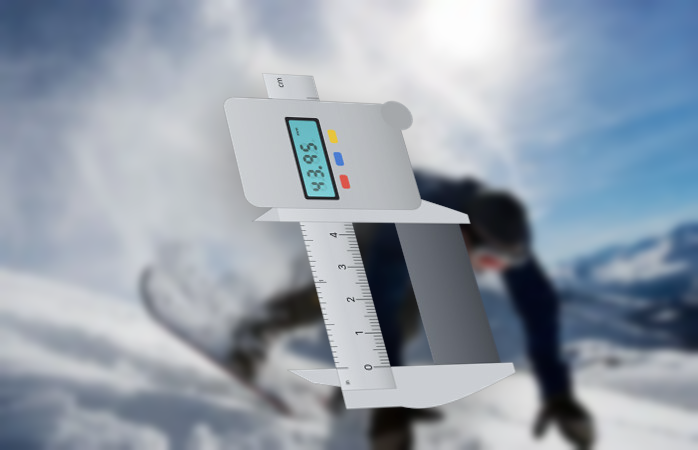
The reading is 43.95mm
